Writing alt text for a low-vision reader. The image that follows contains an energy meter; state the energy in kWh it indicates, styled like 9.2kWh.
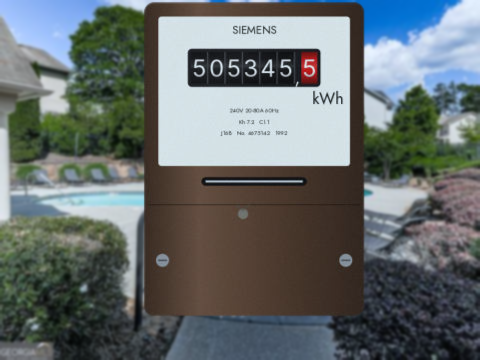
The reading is 505345.5kWh
